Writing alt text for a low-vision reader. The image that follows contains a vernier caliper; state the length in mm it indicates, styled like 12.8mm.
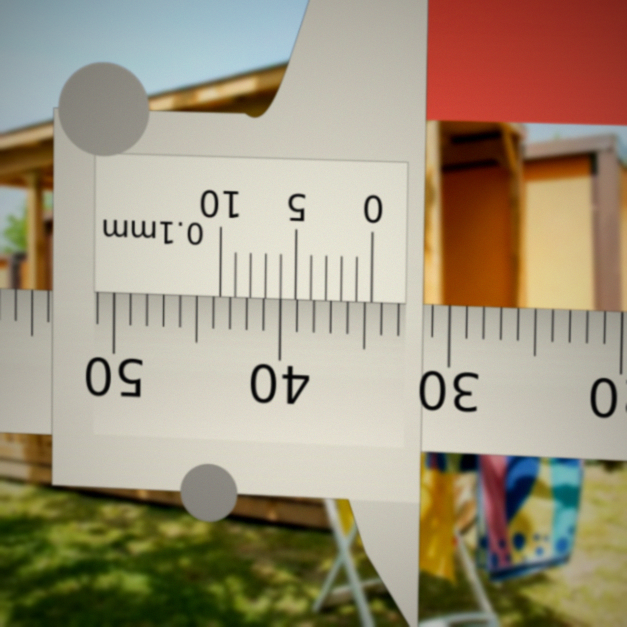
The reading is 34.6mm
